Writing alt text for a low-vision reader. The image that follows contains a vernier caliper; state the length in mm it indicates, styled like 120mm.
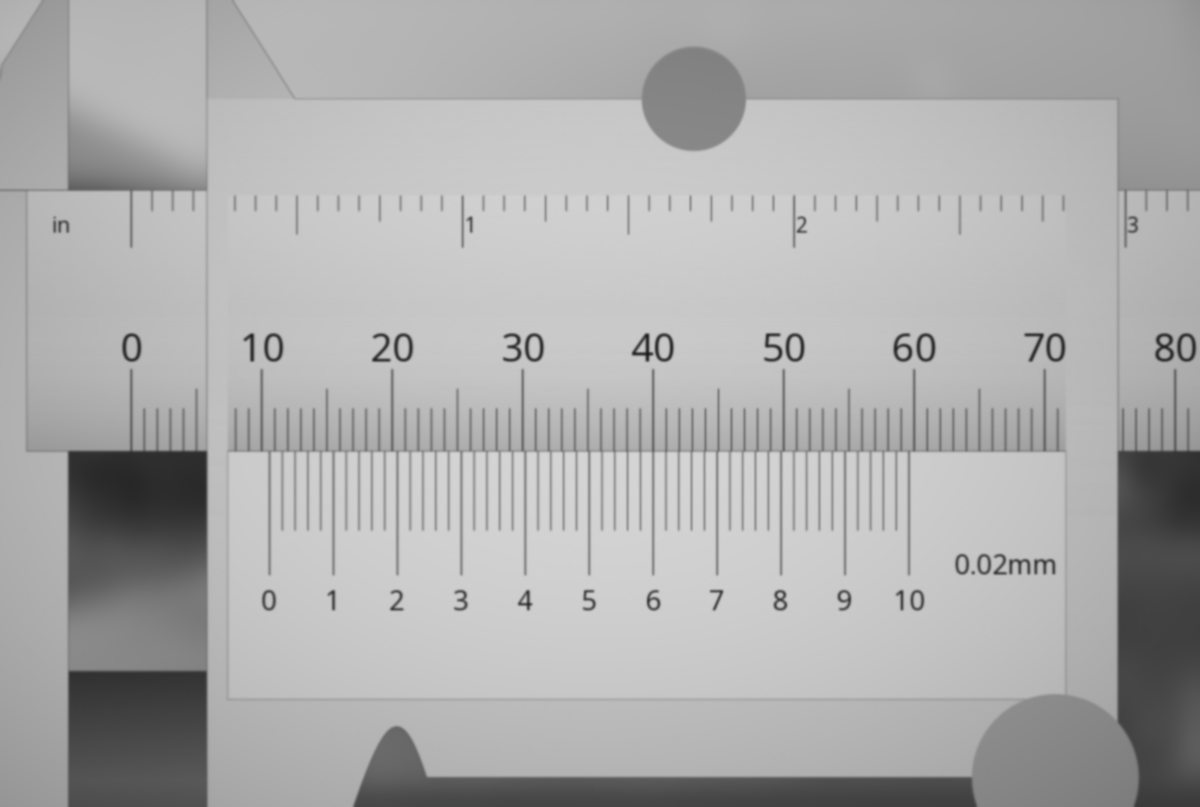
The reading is 10.6mm
